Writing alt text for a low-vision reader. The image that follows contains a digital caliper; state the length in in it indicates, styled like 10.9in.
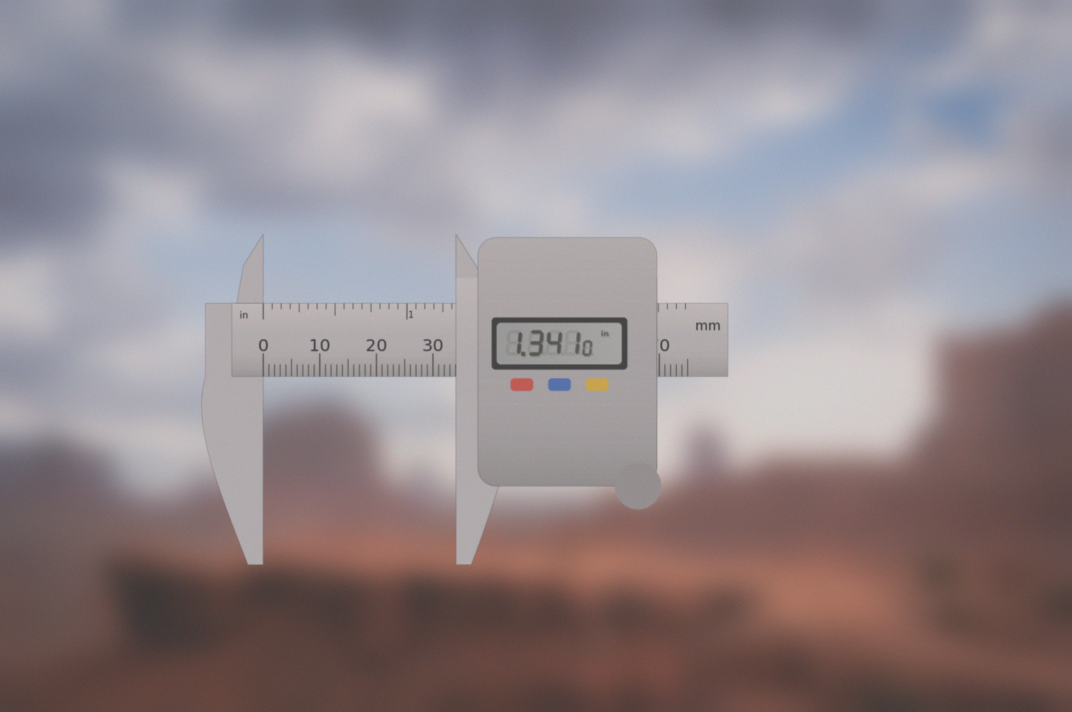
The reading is 1.3410in
